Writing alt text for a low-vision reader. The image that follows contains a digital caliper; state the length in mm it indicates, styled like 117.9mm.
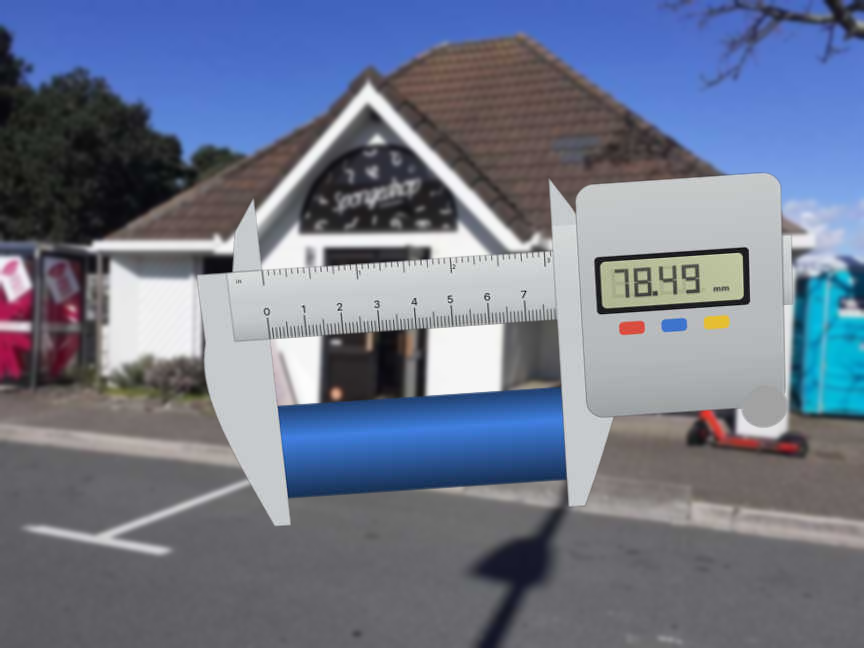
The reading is 78.49mm
